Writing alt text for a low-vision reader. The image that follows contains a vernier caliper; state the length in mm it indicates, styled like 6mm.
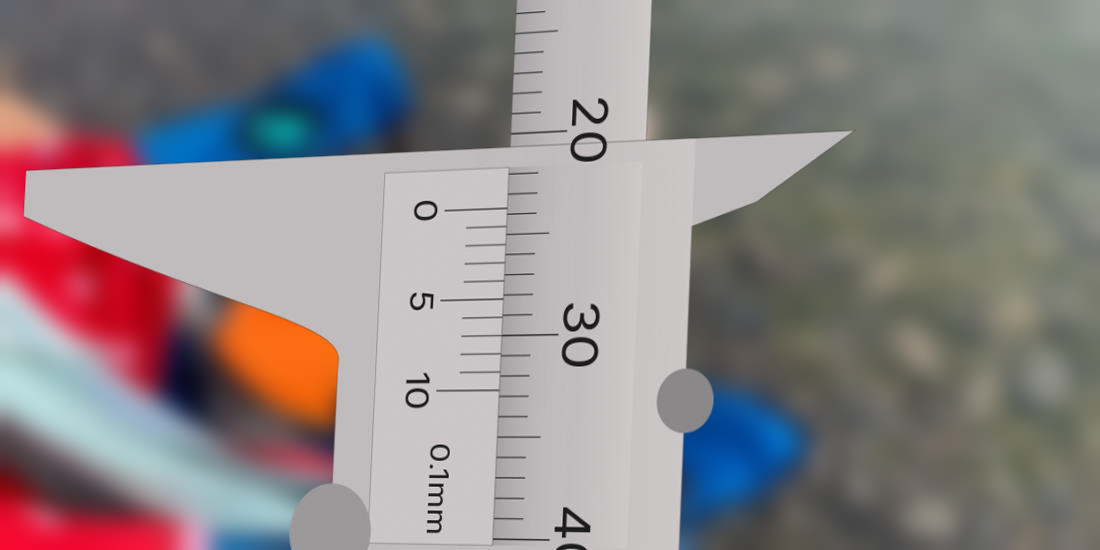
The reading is 23.7mm
